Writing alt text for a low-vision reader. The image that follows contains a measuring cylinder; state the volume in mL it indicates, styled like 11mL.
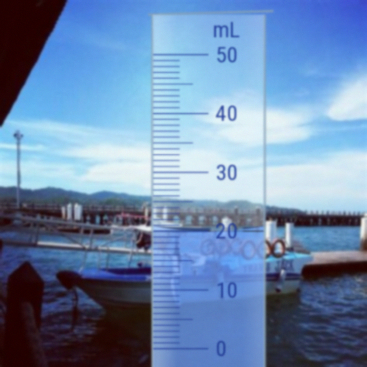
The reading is 20mL
